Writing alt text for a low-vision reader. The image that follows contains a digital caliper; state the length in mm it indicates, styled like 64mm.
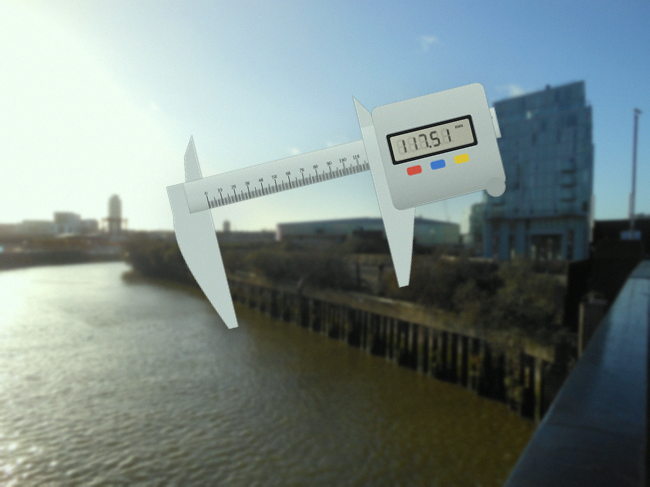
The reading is 117.51mm
